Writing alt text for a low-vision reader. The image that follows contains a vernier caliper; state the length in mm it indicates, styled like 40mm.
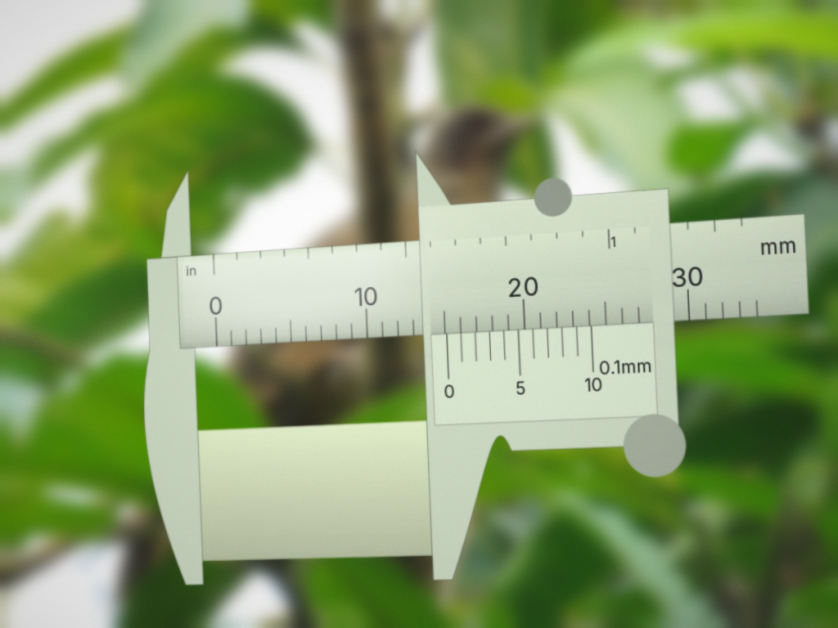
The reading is 15.1mm
